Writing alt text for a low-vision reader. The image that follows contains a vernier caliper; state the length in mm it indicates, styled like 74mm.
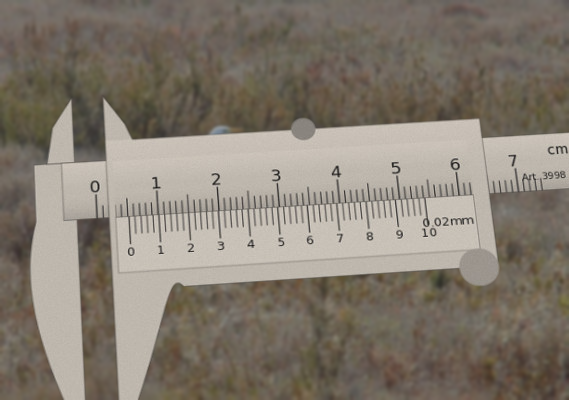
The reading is 5.2mm
